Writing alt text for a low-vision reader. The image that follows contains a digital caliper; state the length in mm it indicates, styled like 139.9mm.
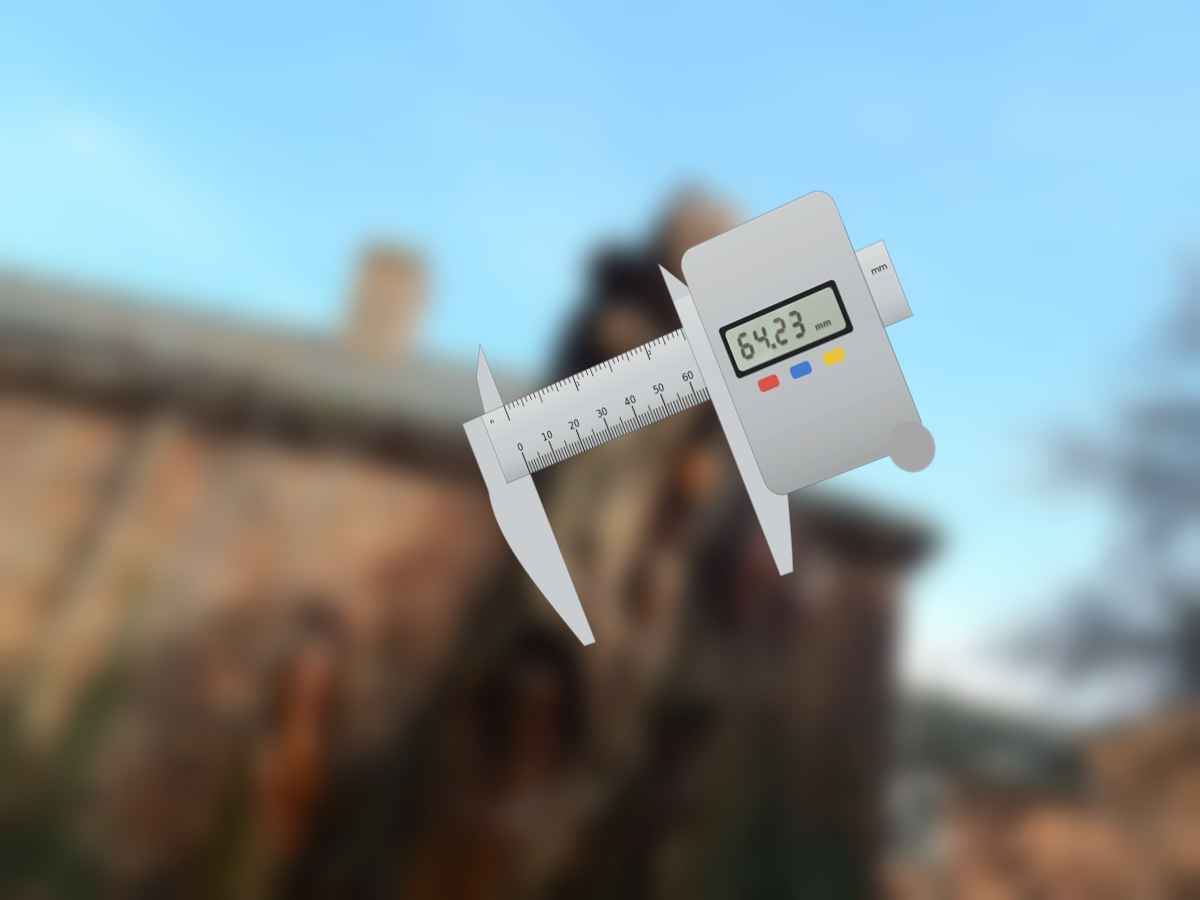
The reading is 64.23mm
